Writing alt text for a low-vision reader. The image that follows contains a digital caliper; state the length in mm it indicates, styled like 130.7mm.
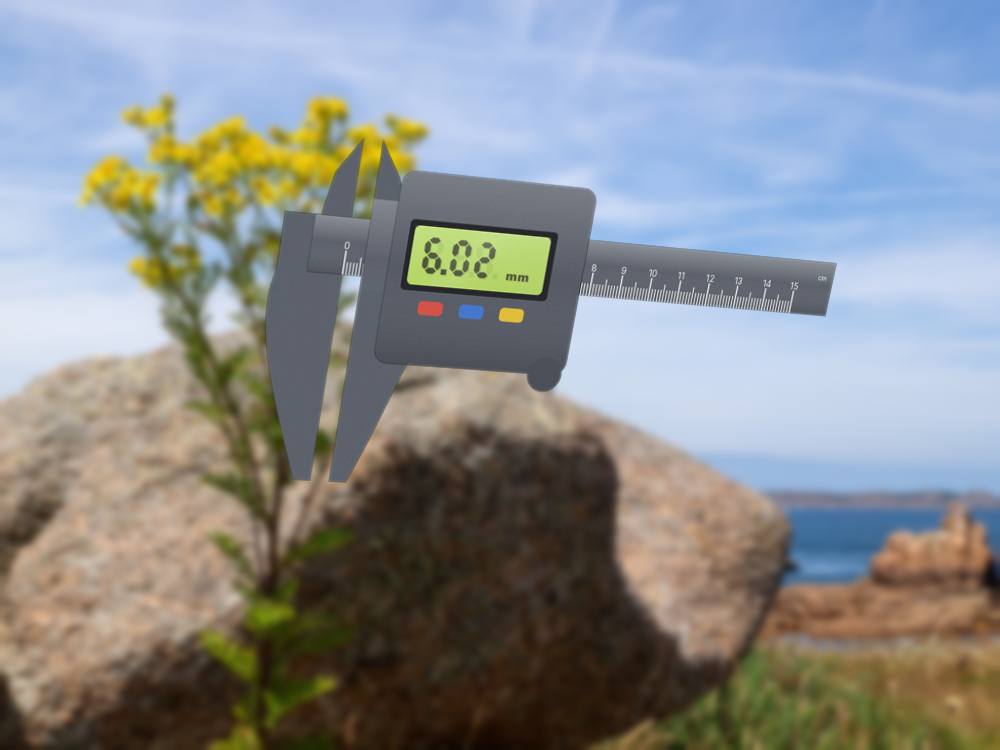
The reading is 6.02mm
